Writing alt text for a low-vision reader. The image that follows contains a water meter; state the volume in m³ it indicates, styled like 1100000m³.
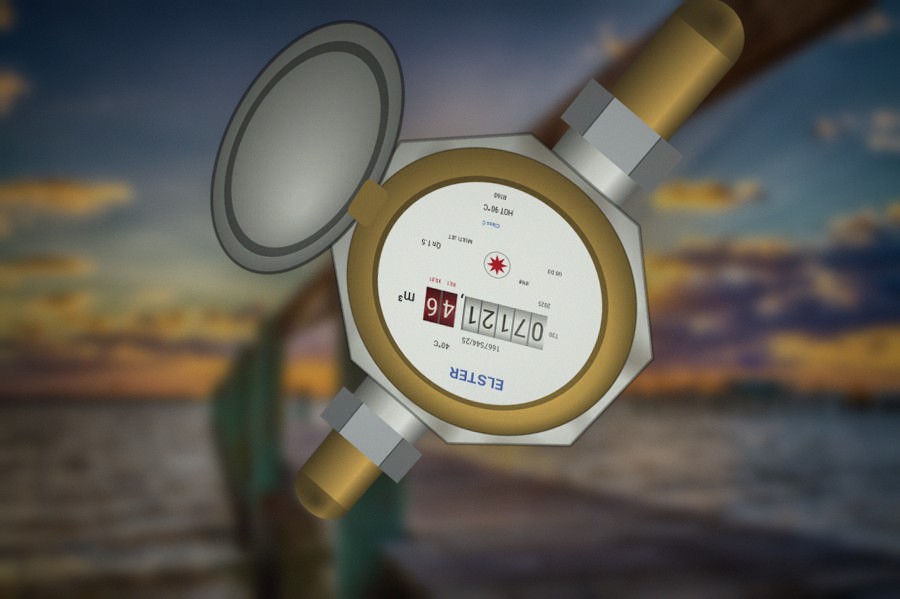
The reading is 7121.46m³
